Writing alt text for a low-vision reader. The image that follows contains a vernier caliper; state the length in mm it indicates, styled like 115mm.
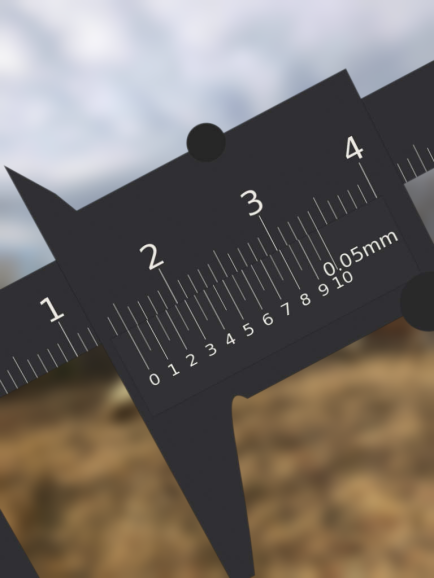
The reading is 15.0mm
